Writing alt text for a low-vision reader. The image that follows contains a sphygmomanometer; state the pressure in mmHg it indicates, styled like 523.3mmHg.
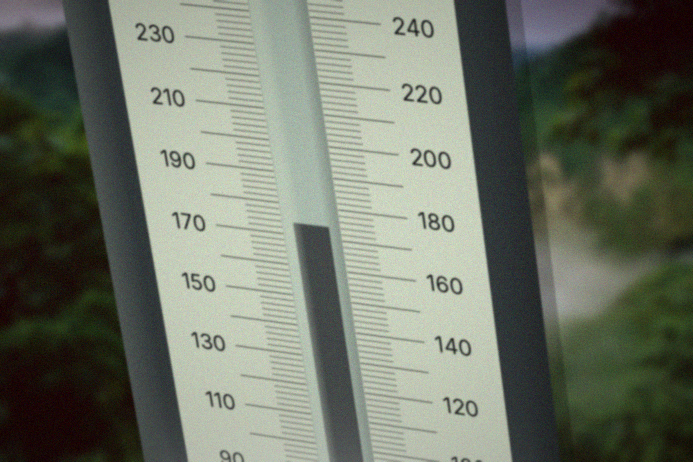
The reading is 174mmHg
